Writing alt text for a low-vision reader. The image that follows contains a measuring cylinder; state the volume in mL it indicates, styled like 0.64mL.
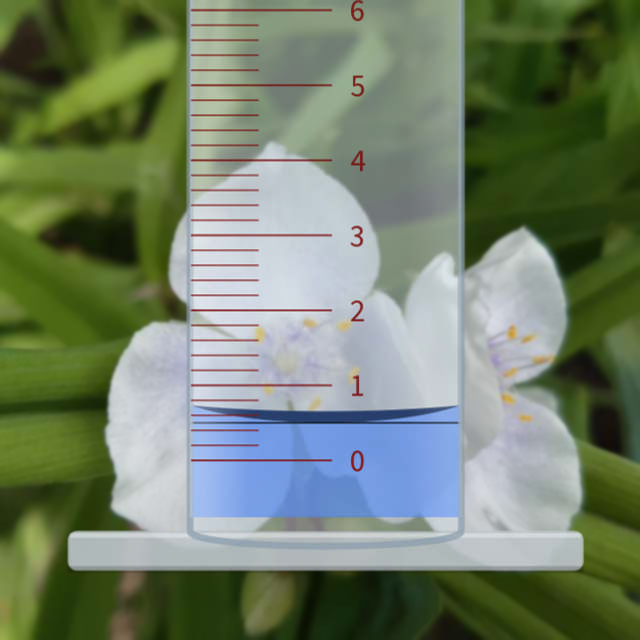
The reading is 0.5mL
